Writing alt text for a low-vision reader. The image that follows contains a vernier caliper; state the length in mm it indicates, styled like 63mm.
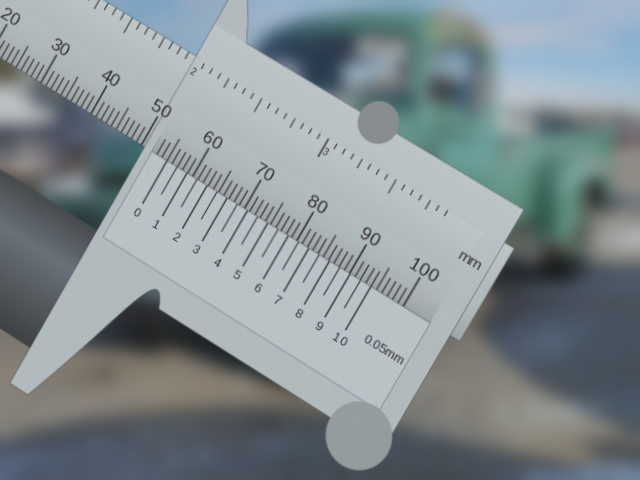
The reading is 55.0mm
